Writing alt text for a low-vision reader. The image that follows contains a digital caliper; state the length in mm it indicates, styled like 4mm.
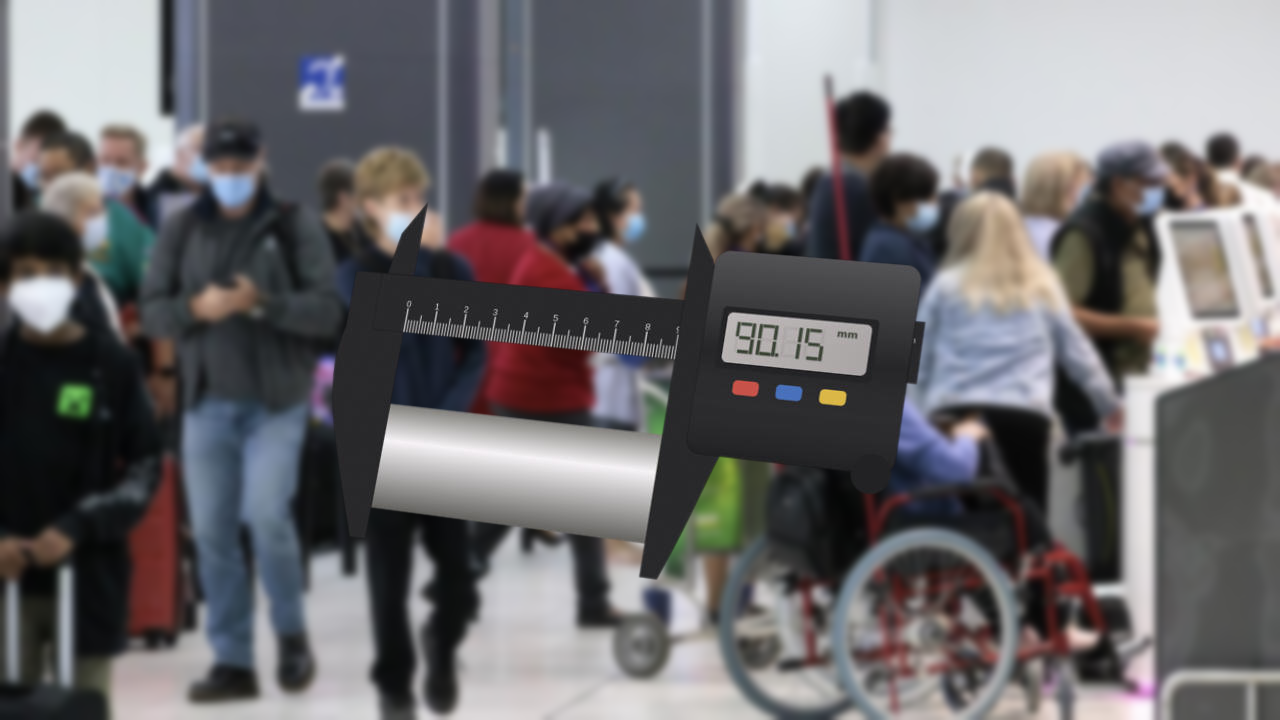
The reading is 90.15mm
